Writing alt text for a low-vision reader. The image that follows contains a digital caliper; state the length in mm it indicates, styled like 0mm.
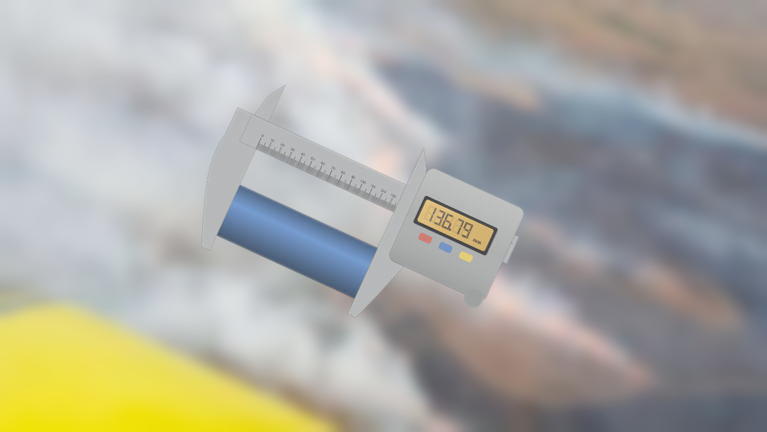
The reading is 136.79mm
